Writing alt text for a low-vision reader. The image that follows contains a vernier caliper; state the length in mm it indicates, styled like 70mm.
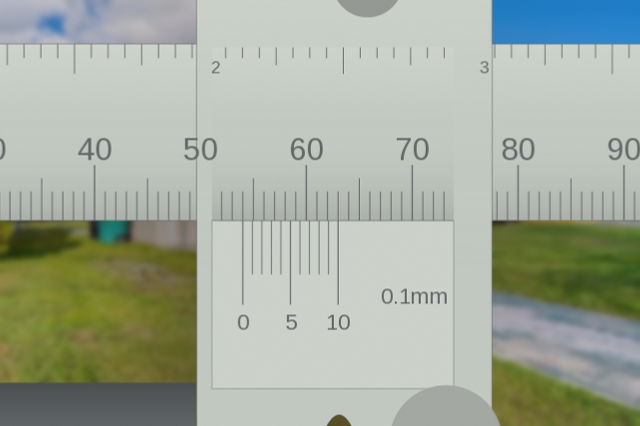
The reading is 54.0mm
